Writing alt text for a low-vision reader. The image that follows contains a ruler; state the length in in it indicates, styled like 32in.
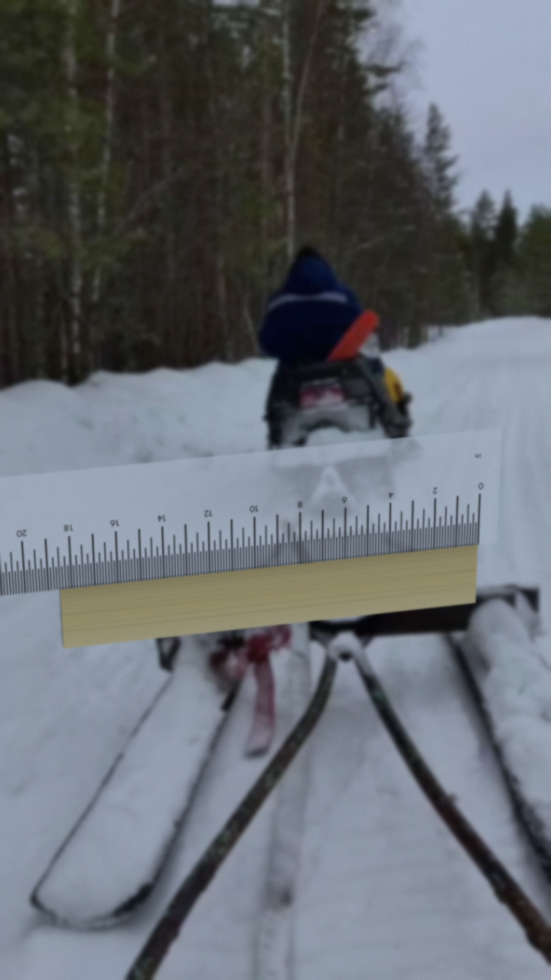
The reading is 18.5in
